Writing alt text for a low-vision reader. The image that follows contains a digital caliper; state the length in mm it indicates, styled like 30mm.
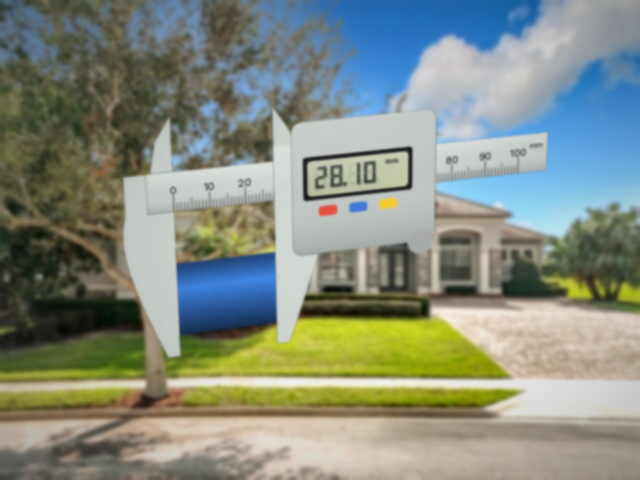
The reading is 28.10mm
